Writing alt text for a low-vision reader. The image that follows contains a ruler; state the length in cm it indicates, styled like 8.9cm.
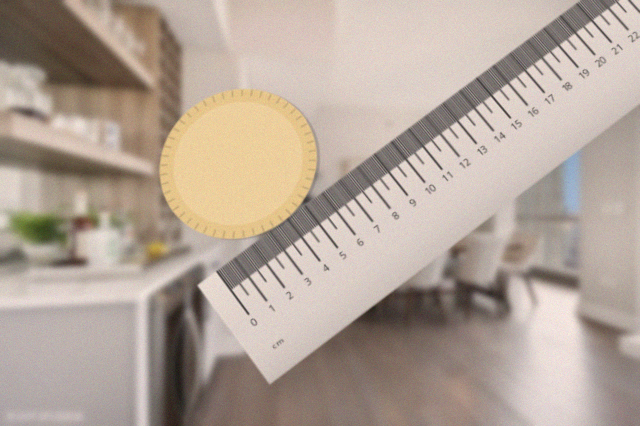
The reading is 7.5cm
